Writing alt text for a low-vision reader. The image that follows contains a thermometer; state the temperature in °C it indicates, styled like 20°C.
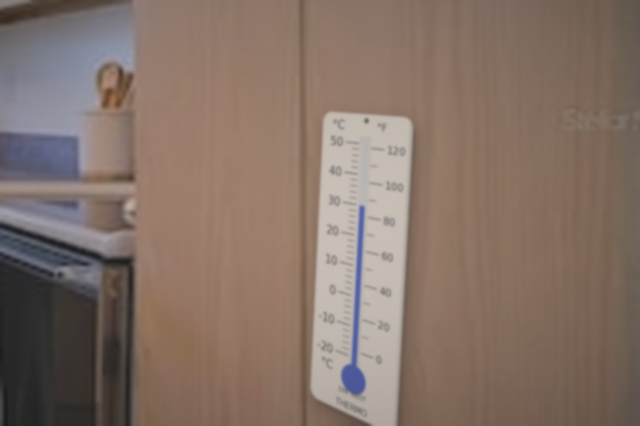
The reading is 30°C
